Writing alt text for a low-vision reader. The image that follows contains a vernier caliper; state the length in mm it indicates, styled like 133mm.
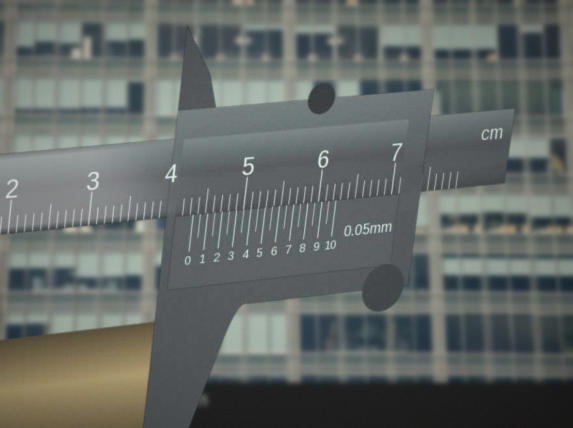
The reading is 43.4mm
